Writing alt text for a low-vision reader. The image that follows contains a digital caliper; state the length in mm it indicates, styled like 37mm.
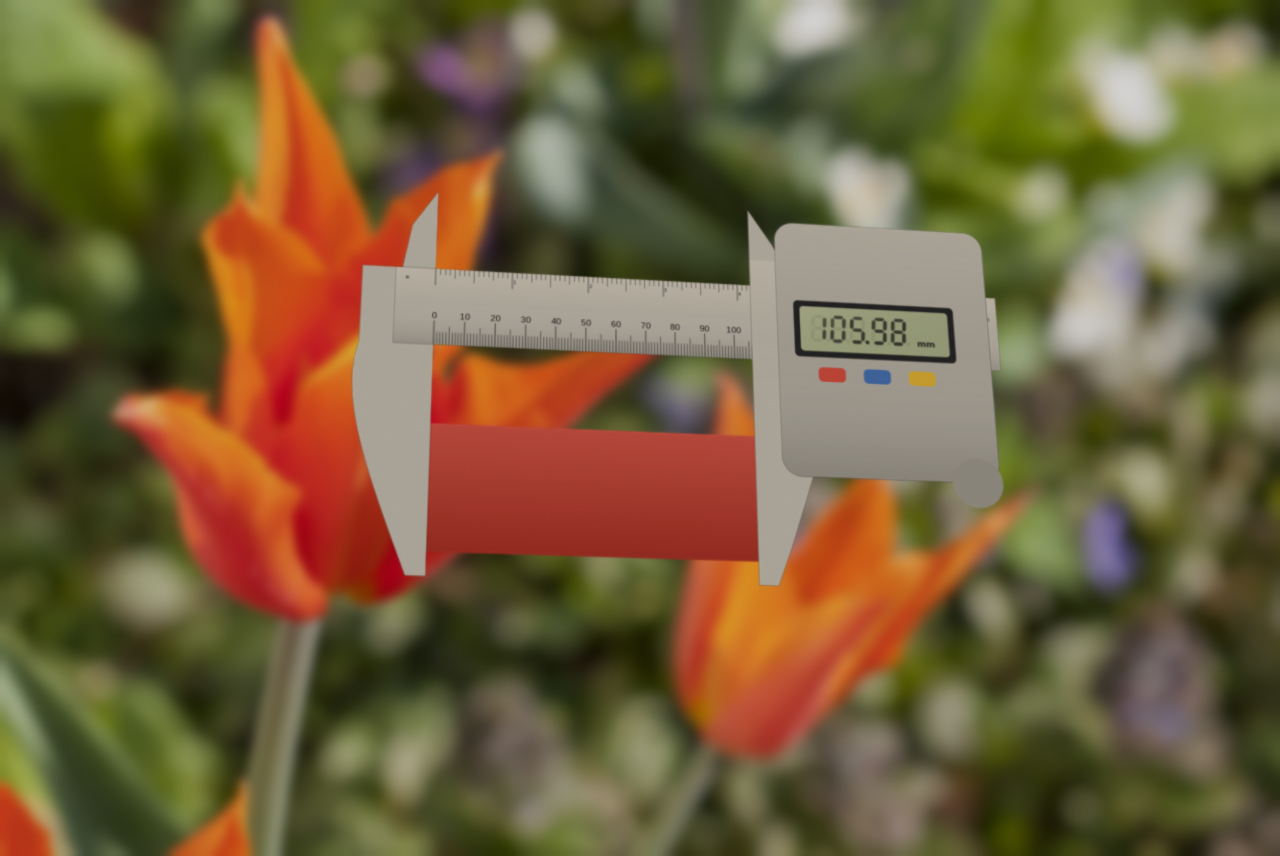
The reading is 105.98mm
